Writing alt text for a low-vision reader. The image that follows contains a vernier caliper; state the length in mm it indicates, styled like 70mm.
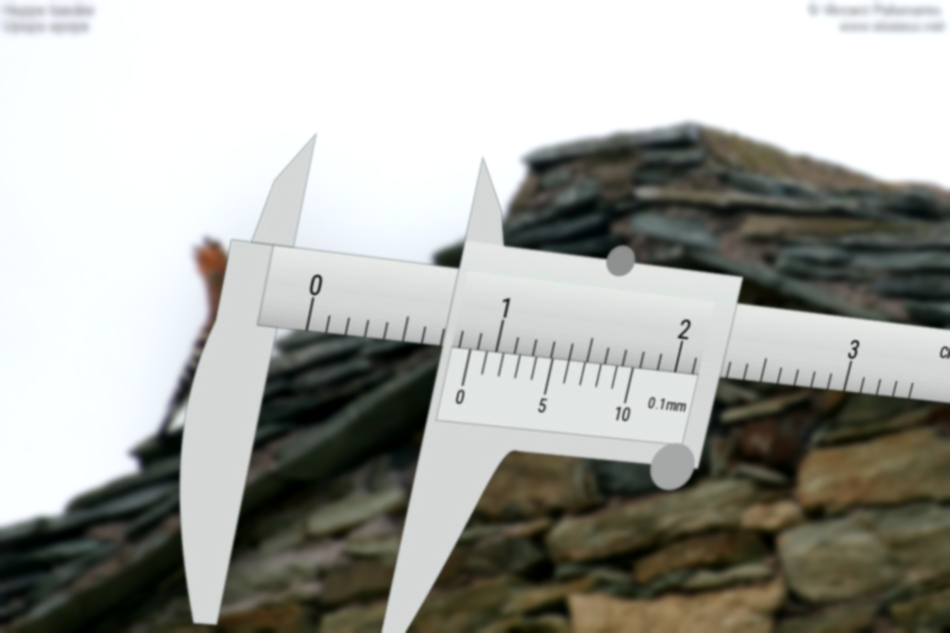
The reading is 8.6mm
